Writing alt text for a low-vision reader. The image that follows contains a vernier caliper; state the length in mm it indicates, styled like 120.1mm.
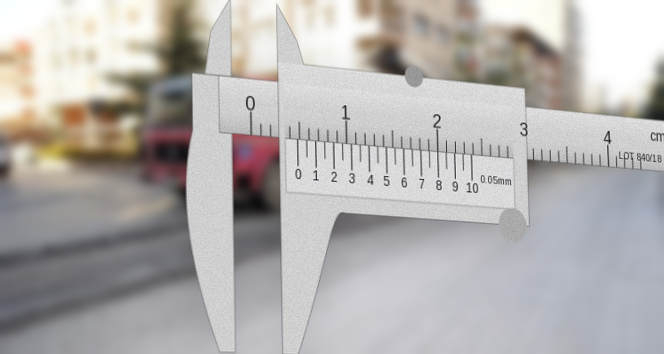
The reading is 4.8mm
